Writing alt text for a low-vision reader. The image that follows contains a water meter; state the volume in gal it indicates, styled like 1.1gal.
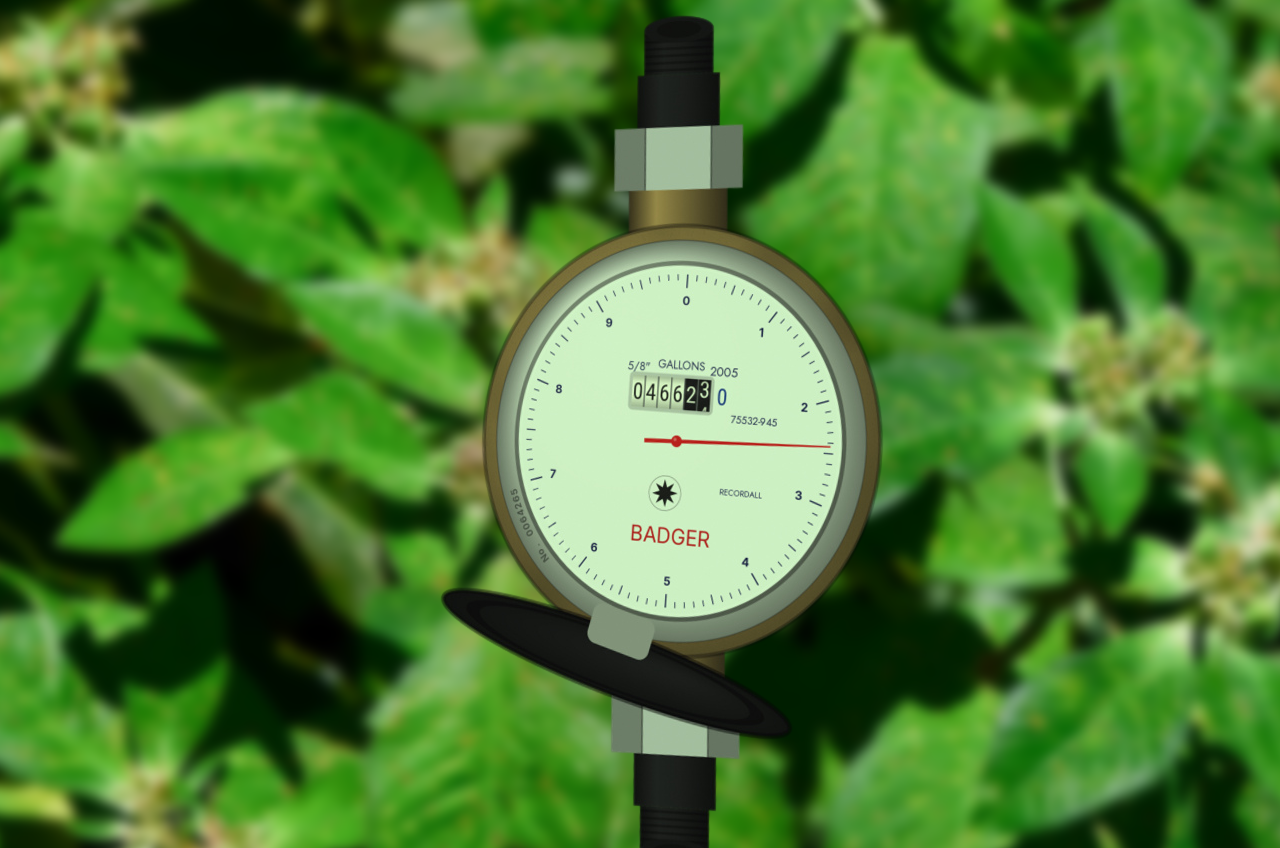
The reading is 466232.4gal
